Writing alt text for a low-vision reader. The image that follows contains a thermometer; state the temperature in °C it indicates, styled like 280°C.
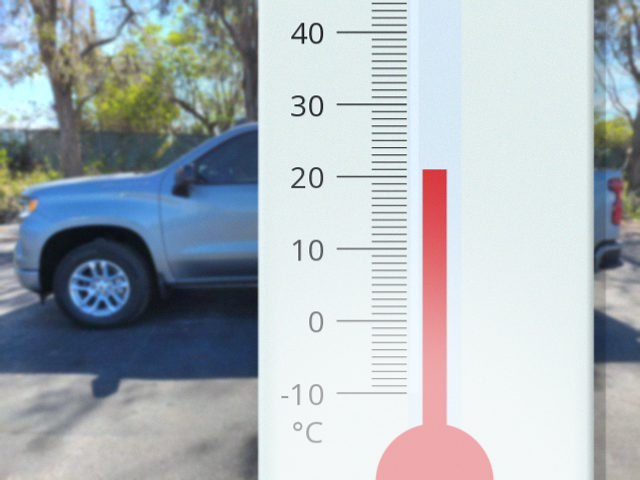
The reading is 21°C
